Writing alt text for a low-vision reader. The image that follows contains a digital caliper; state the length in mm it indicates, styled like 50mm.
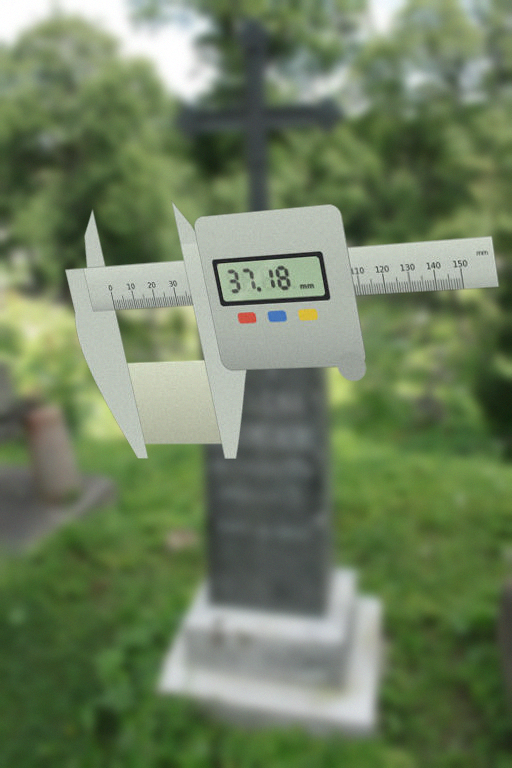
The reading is 37.18mm
